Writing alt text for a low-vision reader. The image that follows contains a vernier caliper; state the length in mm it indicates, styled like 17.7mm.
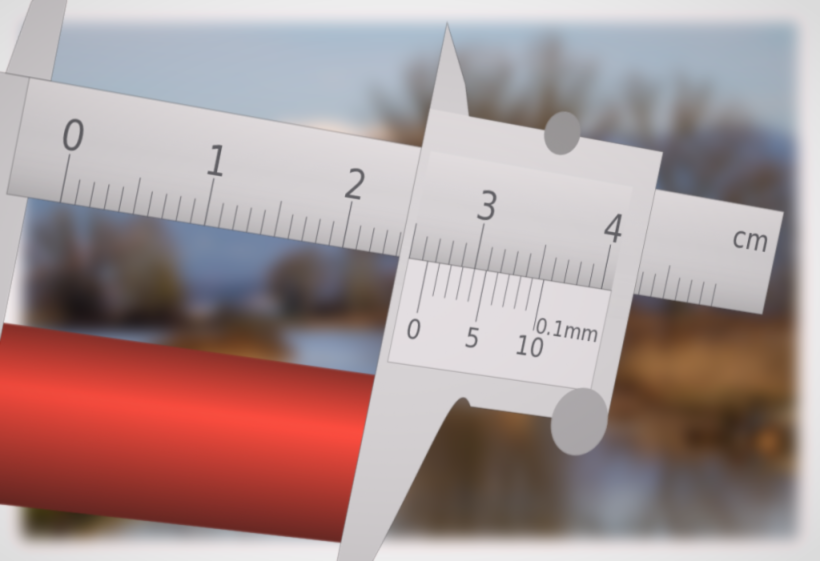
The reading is 26.4mm
